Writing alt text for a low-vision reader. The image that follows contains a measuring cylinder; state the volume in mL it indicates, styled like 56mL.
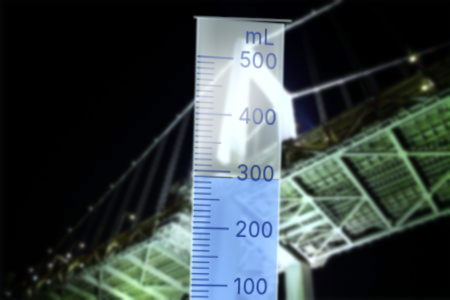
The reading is 290mL
